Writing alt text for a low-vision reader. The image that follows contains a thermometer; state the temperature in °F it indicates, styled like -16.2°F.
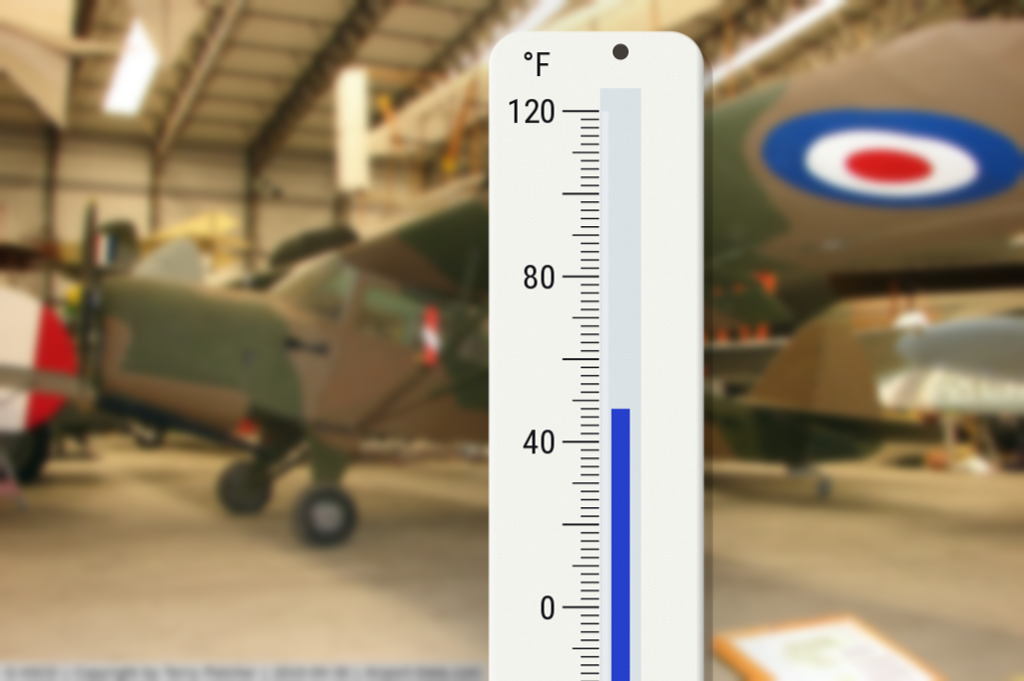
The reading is 48°F
